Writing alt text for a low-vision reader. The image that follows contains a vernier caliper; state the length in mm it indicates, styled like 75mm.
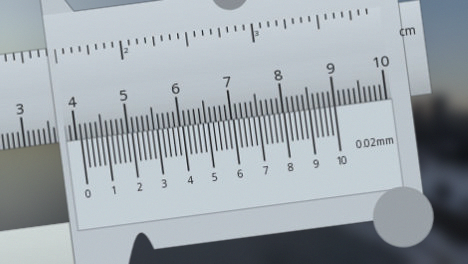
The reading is 41.0mm
